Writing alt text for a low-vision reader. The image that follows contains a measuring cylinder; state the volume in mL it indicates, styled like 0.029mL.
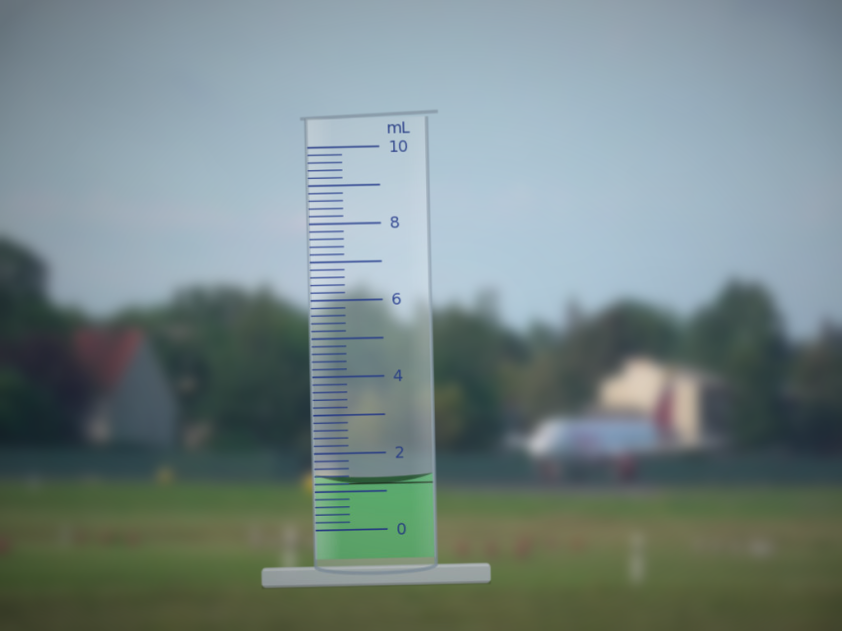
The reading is 1.2mL
